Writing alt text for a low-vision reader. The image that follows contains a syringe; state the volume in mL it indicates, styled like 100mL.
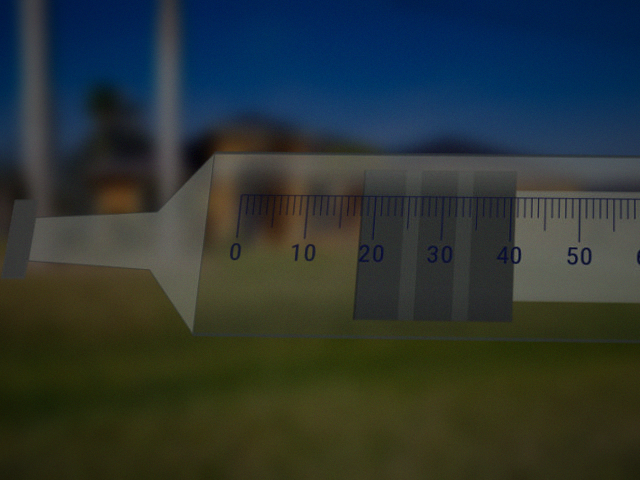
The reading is 18mL
